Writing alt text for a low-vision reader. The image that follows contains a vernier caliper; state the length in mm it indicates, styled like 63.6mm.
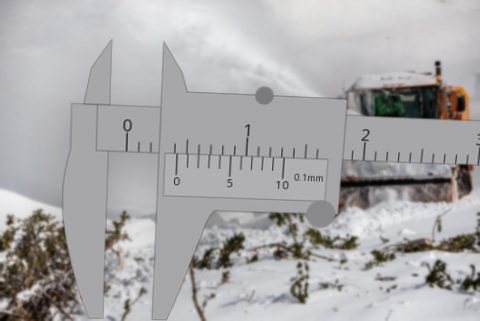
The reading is 4.2mm
